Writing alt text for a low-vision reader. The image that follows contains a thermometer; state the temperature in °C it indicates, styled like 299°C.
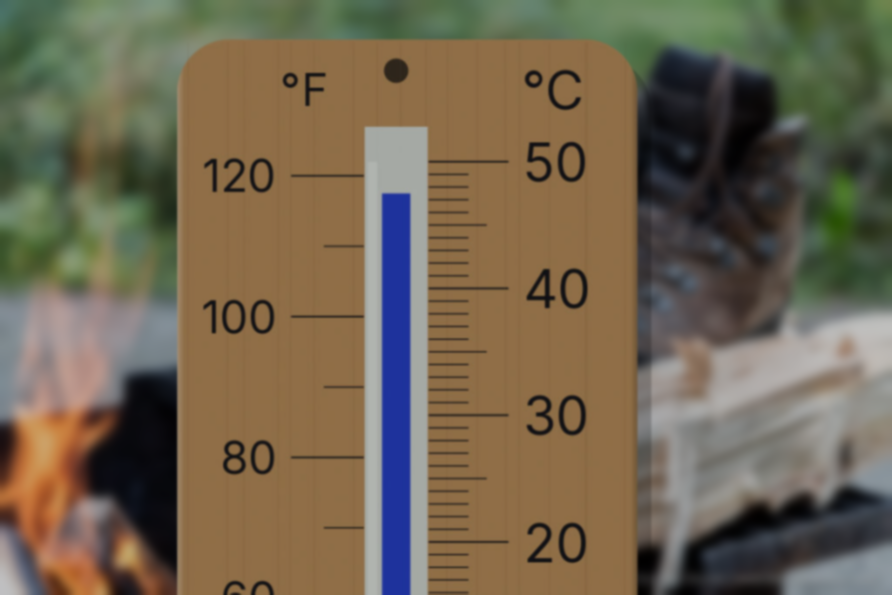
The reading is 47.5°C
